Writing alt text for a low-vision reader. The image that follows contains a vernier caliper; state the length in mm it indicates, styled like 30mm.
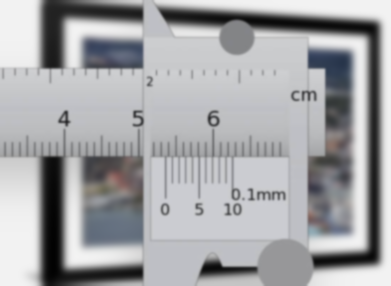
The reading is 53.6mm
